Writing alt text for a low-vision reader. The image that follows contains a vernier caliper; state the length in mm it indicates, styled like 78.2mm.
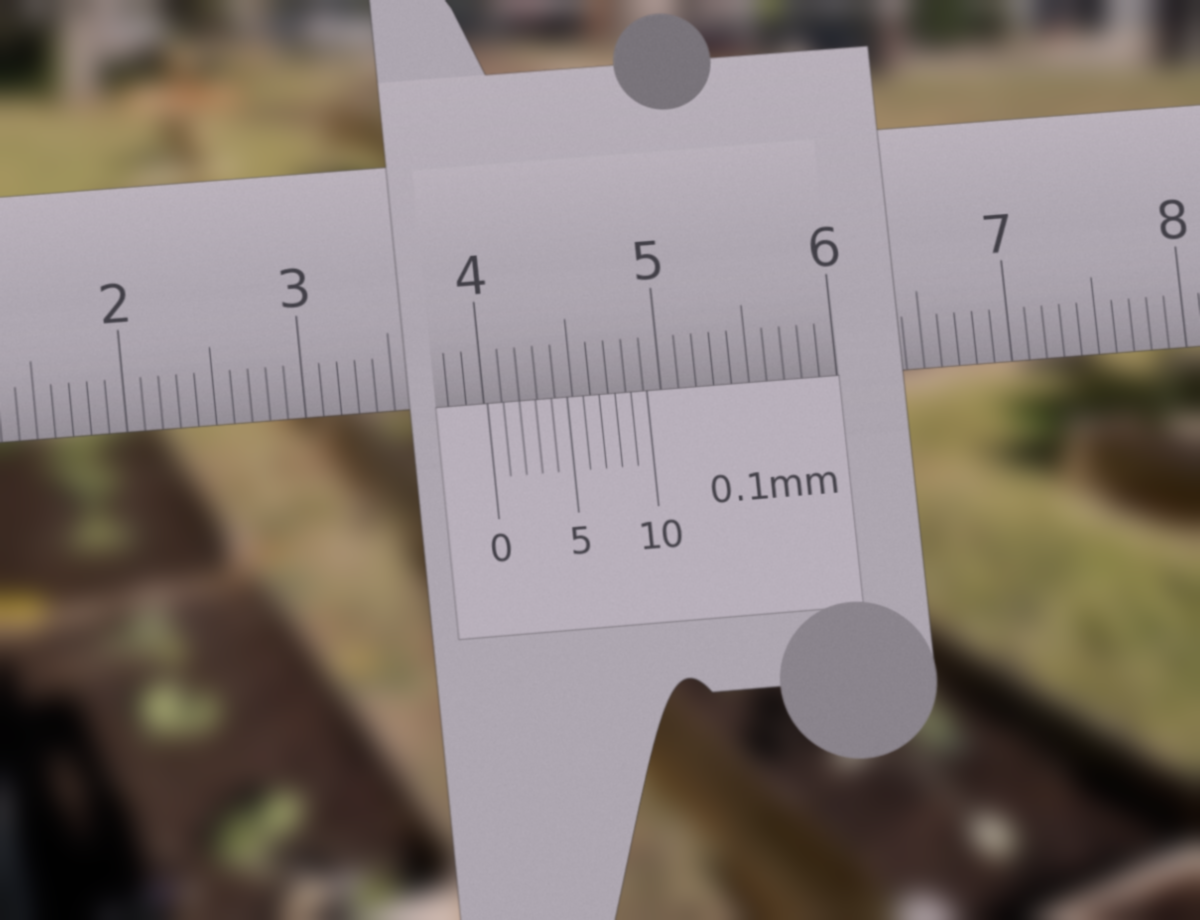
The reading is 40.2mm
